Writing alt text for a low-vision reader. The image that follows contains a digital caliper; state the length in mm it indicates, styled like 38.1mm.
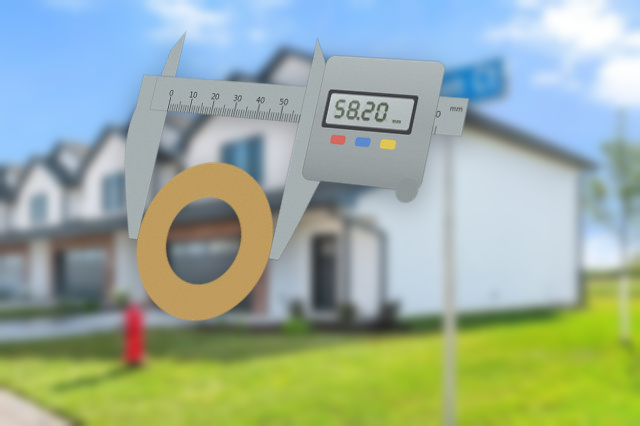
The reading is 58.20mm
